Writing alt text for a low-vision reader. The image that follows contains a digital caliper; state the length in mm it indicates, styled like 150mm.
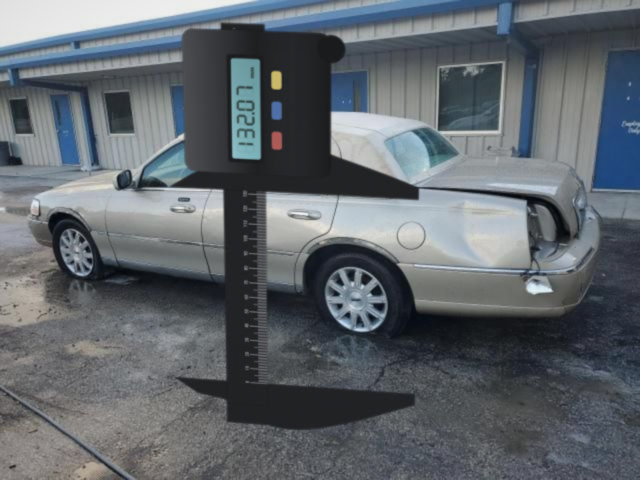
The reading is 132.07mm
